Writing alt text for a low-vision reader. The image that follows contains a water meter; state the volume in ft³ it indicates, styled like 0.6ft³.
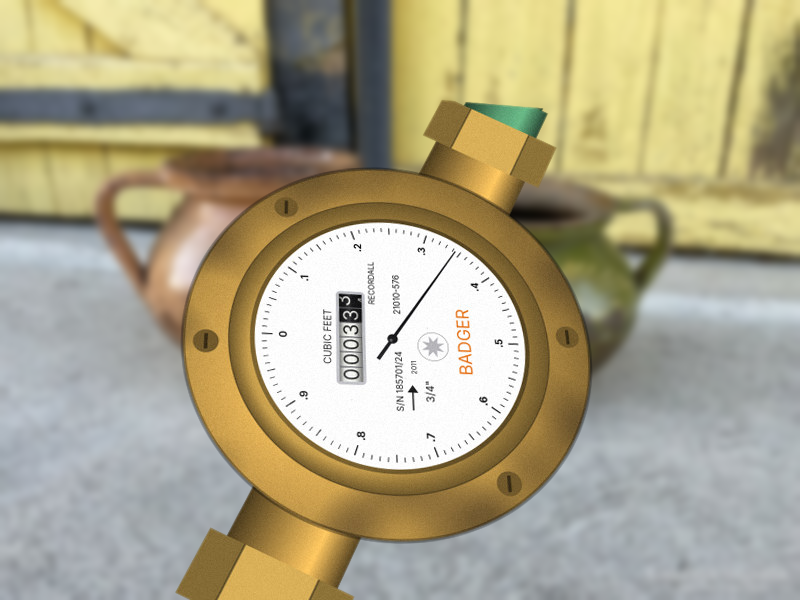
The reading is 333.34ft³
